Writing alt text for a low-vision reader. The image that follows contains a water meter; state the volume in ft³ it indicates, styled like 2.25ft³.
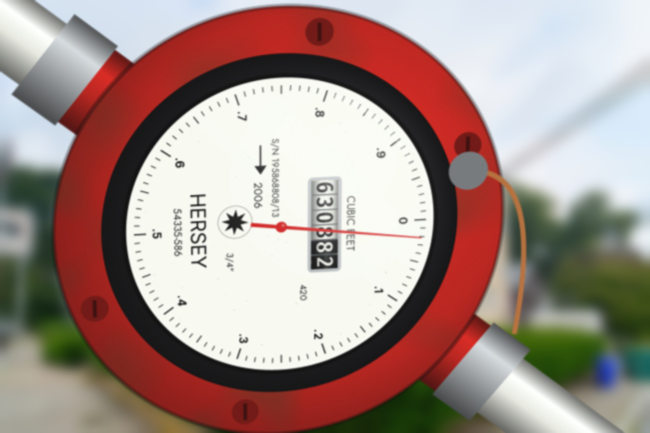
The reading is 630882.02ft³
